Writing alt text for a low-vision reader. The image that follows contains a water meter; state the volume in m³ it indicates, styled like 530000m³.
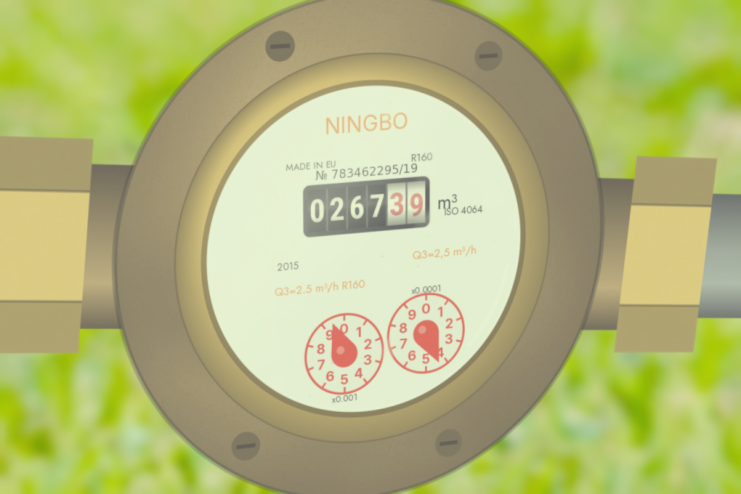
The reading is 267.3894m³
